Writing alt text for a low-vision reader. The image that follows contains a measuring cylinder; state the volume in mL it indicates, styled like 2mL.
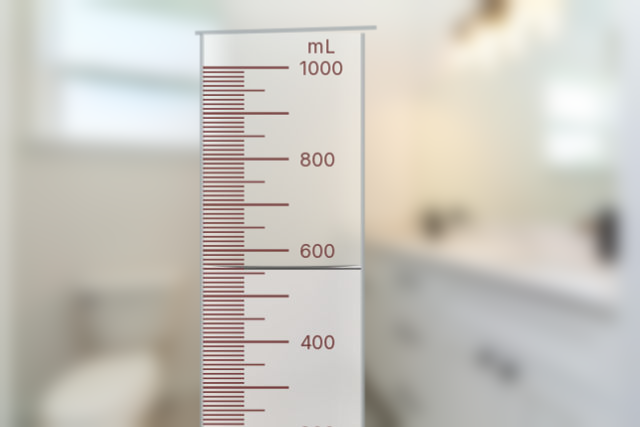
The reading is 560mL
